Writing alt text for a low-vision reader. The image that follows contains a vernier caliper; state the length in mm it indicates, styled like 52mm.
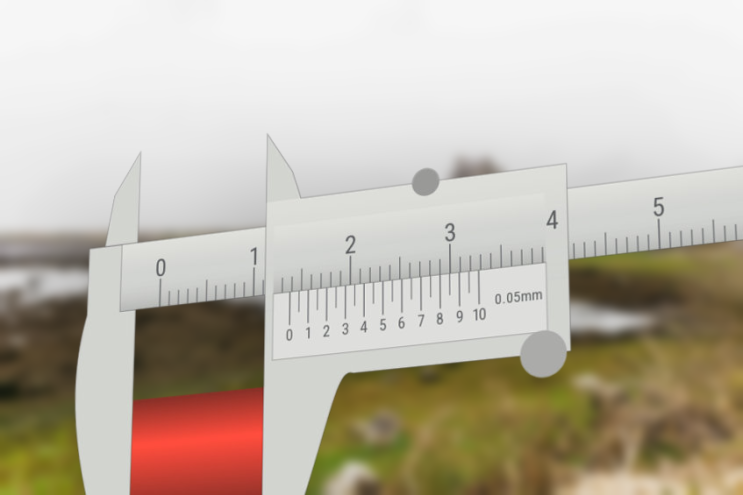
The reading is 13.8mm
